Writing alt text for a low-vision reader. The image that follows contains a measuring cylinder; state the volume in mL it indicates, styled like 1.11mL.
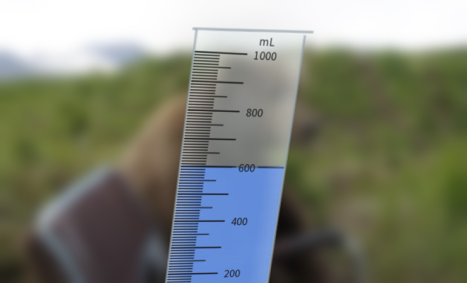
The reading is 600mL
